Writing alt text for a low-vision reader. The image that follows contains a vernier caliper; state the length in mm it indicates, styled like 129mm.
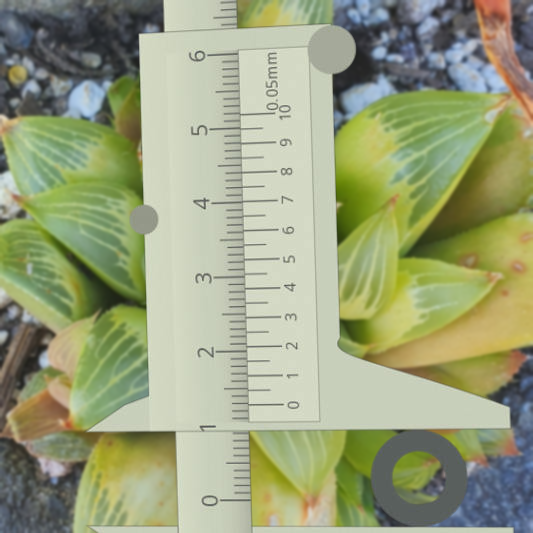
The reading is 12.8mm
